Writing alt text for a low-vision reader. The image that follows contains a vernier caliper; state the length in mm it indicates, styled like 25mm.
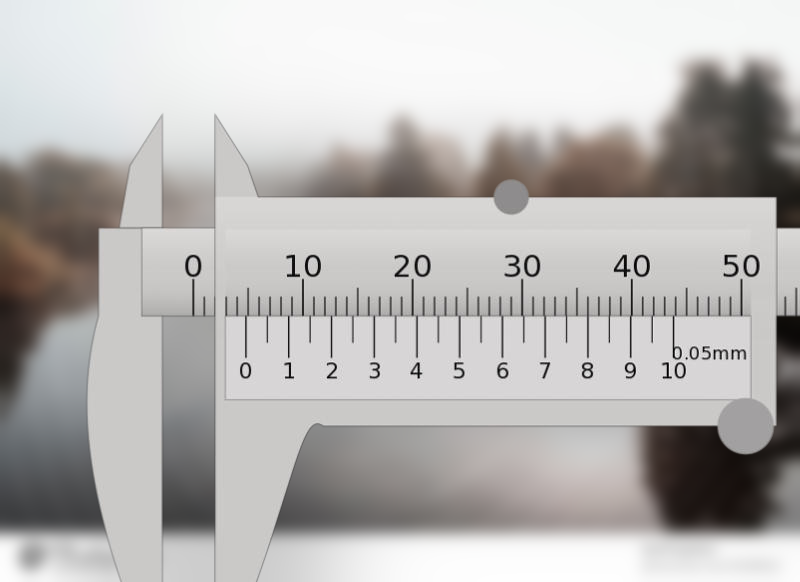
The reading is 4.8mm
